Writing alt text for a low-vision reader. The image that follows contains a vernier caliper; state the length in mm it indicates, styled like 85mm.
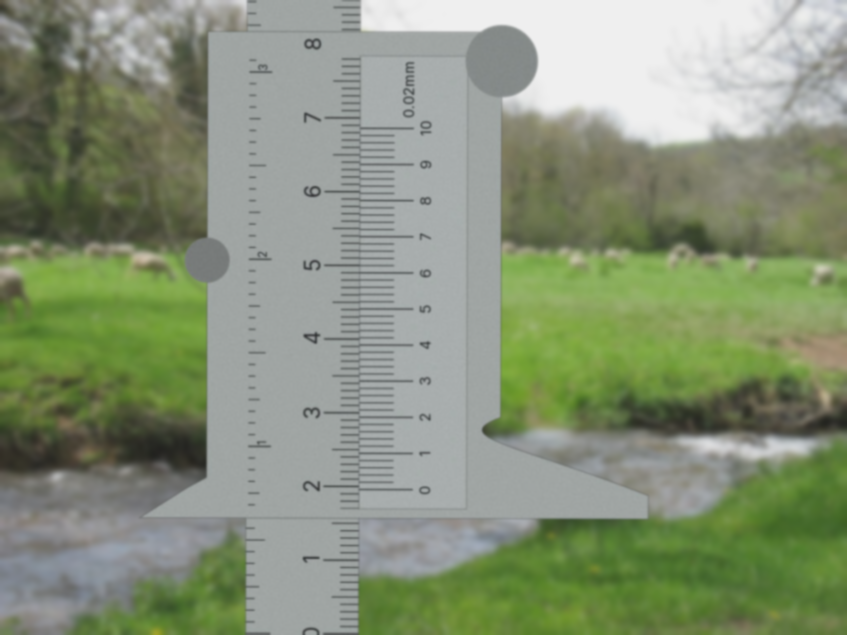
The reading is 19.6mm
